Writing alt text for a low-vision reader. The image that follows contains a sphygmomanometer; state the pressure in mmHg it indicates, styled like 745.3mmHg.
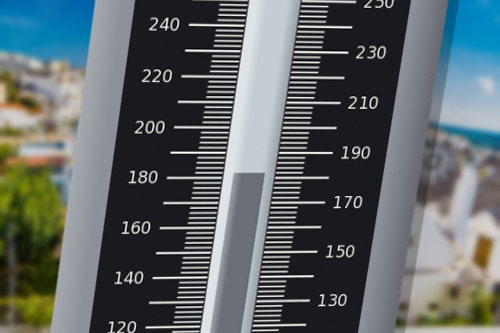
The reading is 182mmHg
